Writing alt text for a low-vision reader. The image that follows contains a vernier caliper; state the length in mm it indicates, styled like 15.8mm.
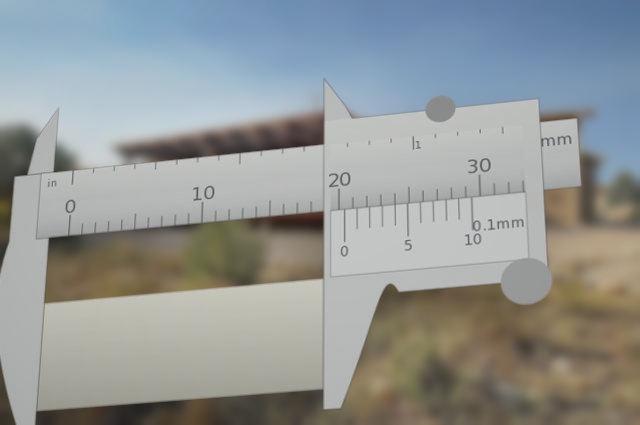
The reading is 20.4mm
